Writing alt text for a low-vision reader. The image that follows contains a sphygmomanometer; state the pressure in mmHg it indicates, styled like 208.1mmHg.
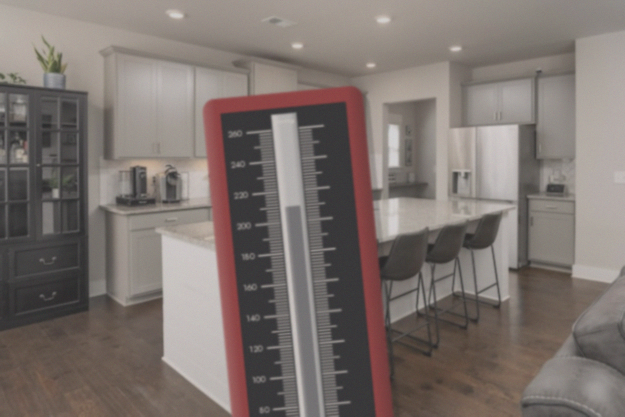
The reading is 210mmHg
